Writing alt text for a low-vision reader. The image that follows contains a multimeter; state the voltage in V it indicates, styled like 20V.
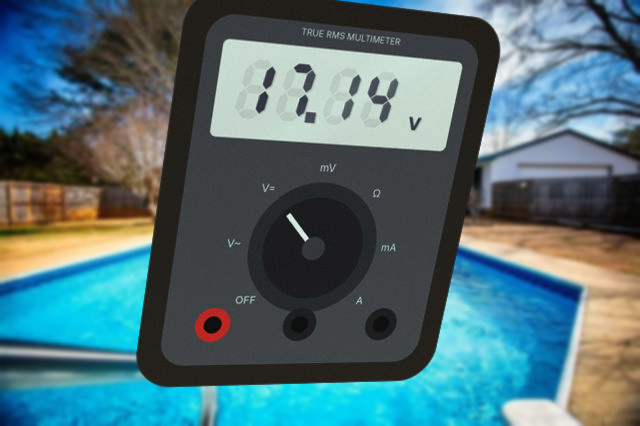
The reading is 17.14V
